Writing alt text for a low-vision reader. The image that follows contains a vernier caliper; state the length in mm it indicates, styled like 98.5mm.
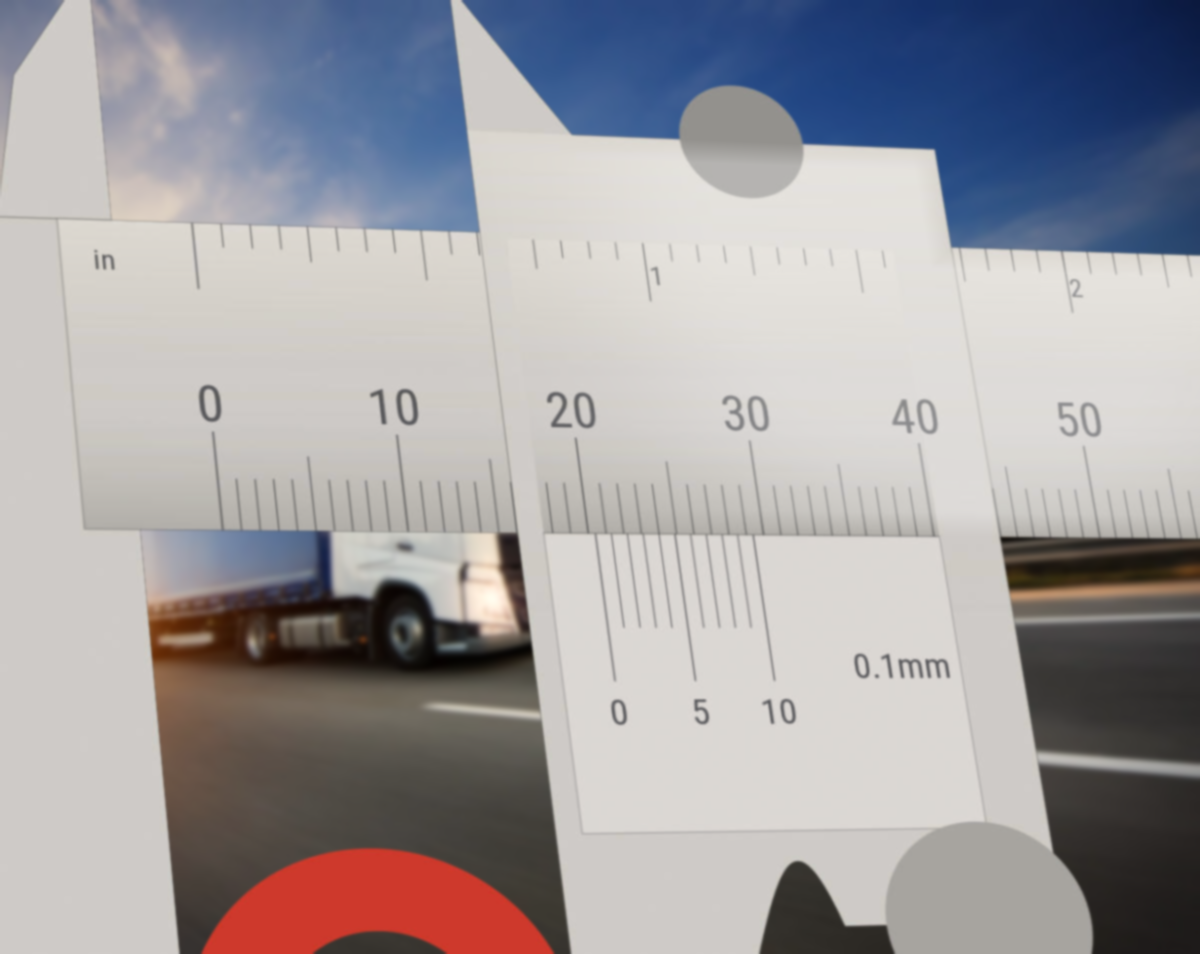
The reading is 20.4mm
